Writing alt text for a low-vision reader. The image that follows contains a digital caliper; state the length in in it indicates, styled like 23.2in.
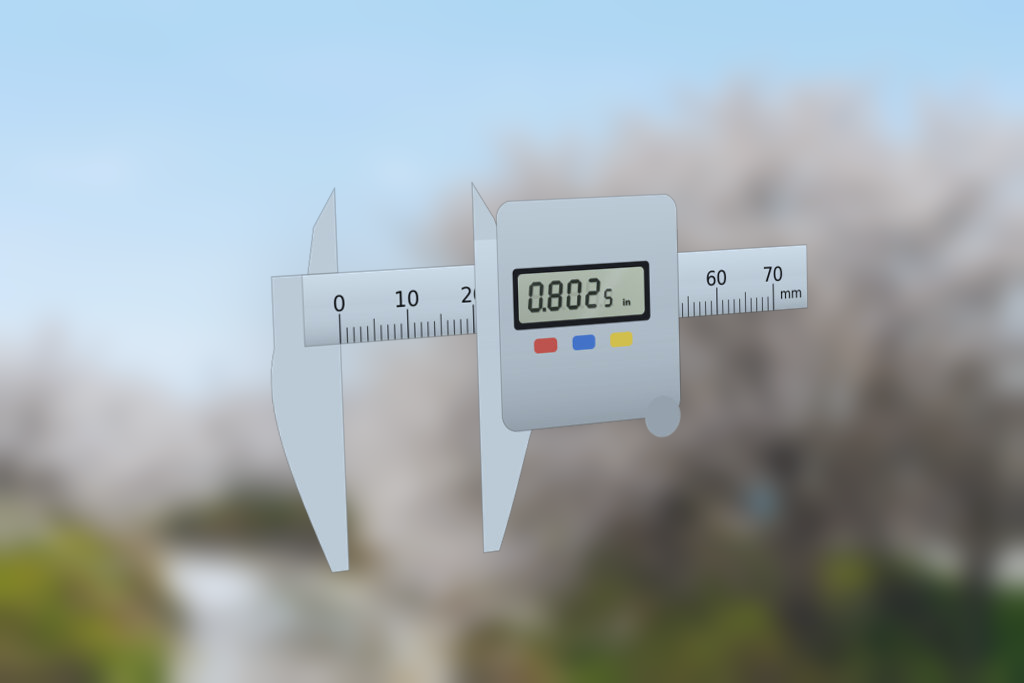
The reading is 0.8025in
